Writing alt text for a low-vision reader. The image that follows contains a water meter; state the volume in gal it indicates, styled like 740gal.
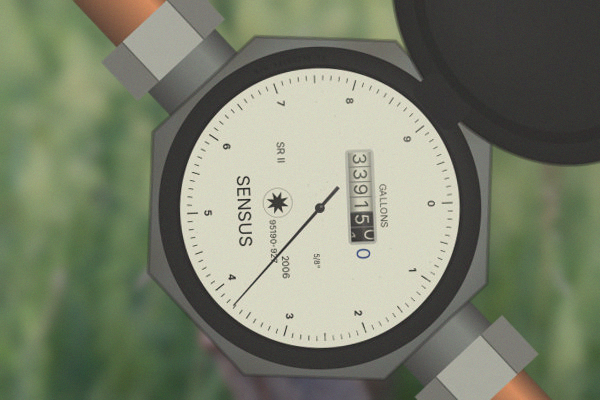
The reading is 3391503.7gal
